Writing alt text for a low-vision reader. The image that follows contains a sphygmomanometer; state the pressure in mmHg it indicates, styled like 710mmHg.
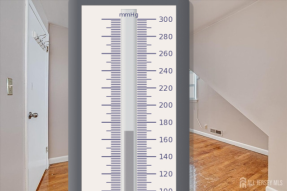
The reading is 170mmHg
